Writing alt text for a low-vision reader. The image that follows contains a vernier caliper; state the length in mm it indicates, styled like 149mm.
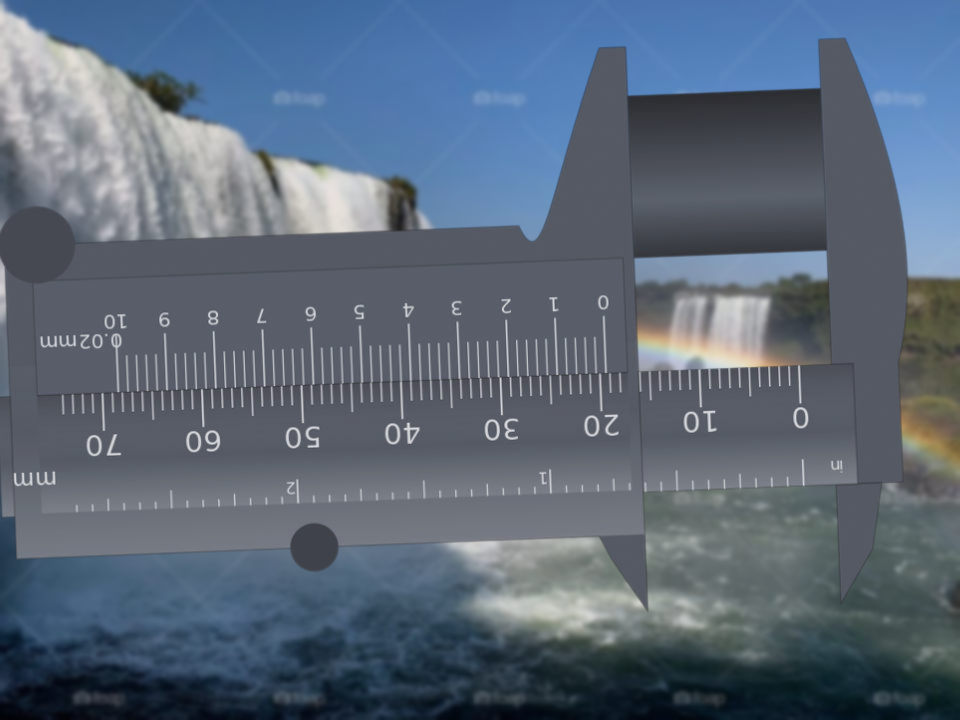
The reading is 19.4mm
